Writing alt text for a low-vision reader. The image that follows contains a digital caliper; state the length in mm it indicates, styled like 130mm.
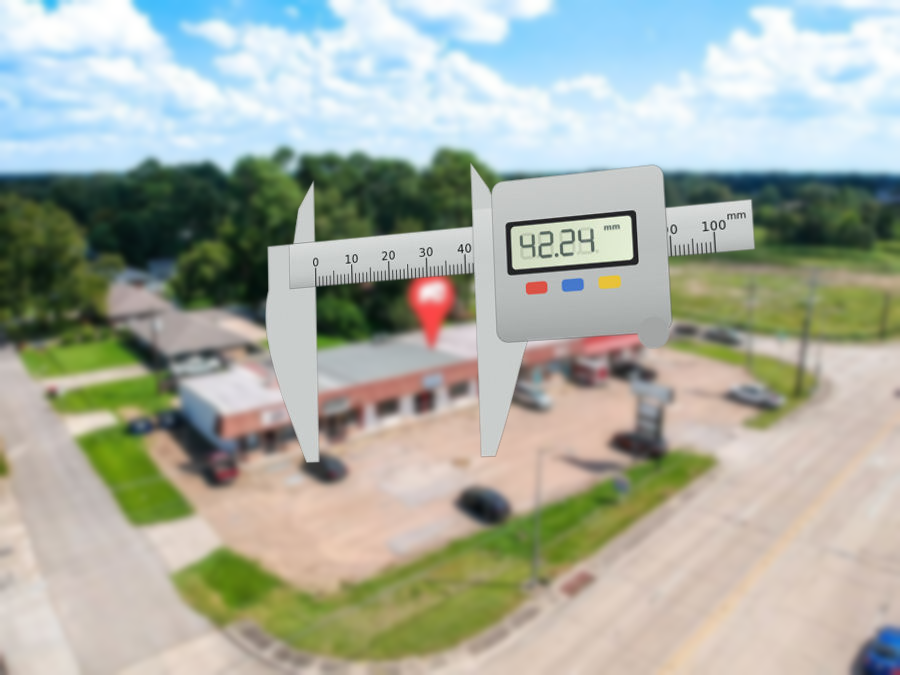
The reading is 42.24mm
